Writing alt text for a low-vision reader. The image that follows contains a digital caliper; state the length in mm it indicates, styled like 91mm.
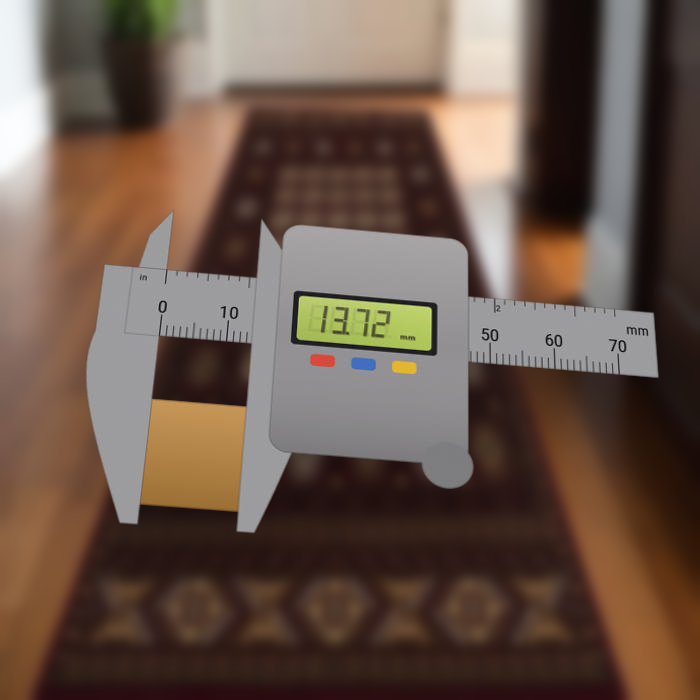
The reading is 13.72mm
